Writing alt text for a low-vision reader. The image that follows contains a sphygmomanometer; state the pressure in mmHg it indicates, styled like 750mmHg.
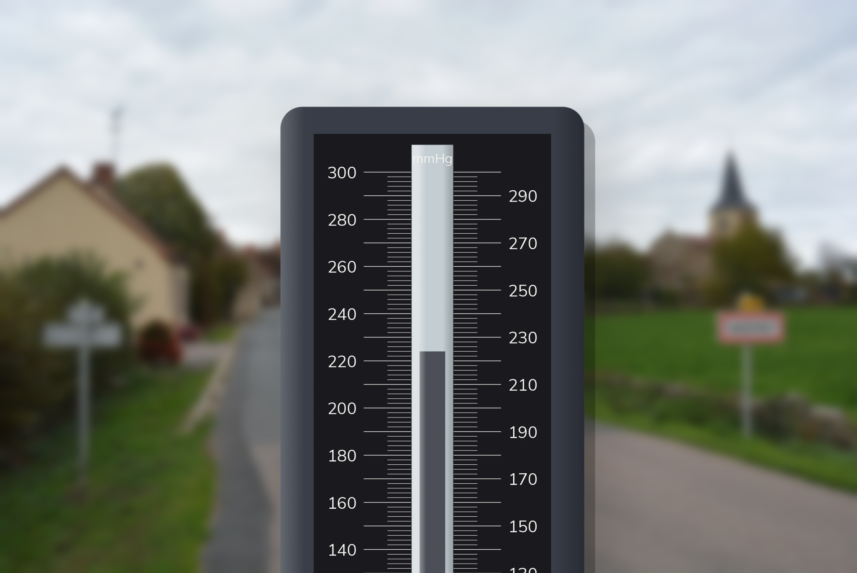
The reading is 224mmHg
